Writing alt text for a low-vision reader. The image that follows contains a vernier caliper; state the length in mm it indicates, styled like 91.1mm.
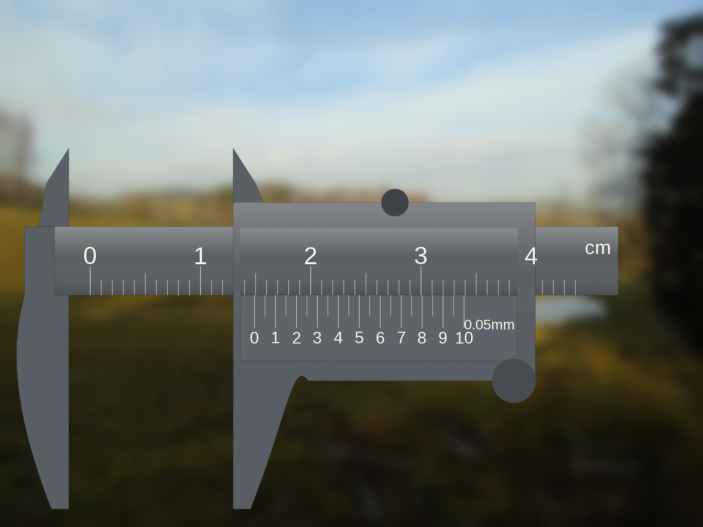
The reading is 14.9mm
